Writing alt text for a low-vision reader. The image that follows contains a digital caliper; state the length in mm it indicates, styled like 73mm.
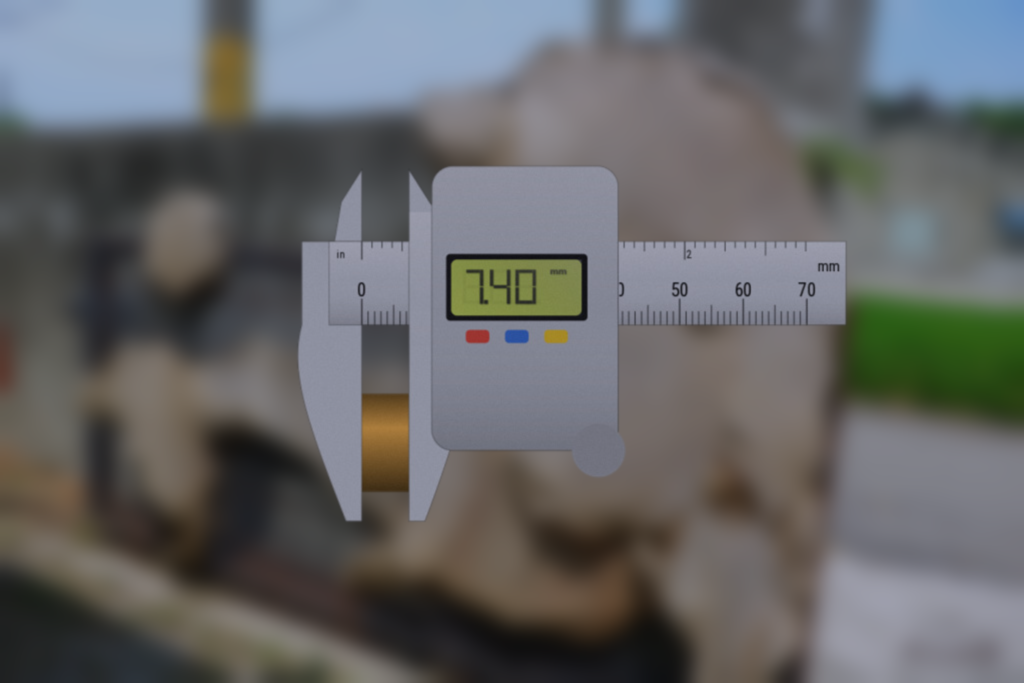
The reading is 7.40mm
